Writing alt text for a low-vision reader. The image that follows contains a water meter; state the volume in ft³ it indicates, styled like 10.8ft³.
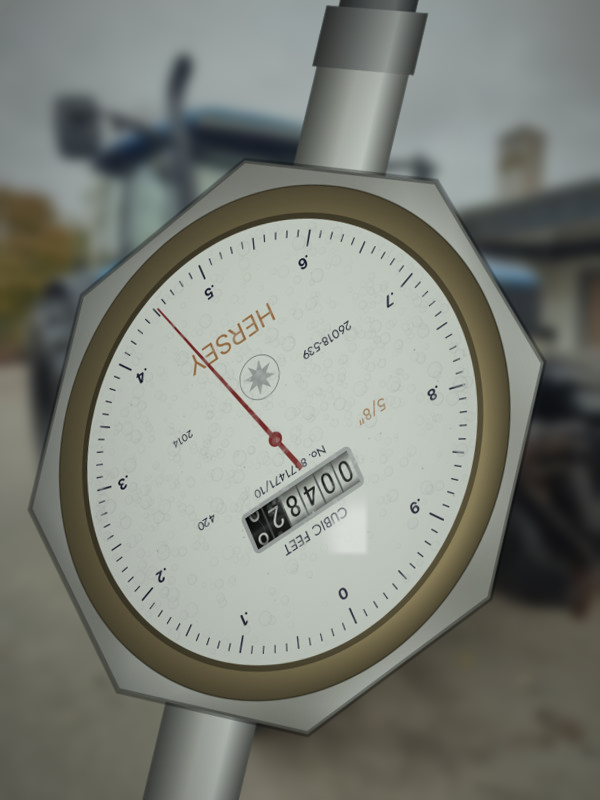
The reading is 4828.45ft³
